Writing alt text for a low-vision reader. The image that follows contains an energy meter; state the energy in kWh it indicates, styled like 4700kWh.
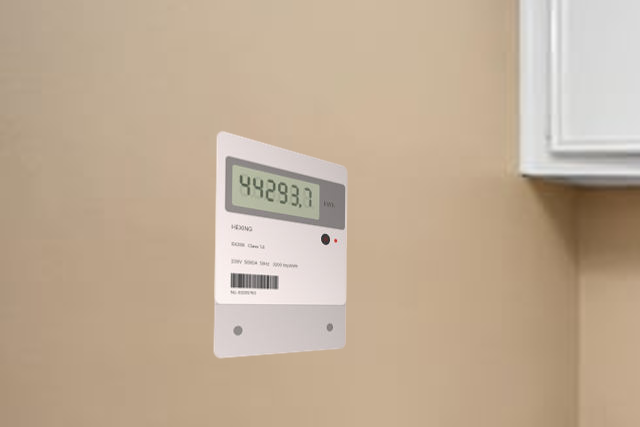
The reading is 44293.7kWh
